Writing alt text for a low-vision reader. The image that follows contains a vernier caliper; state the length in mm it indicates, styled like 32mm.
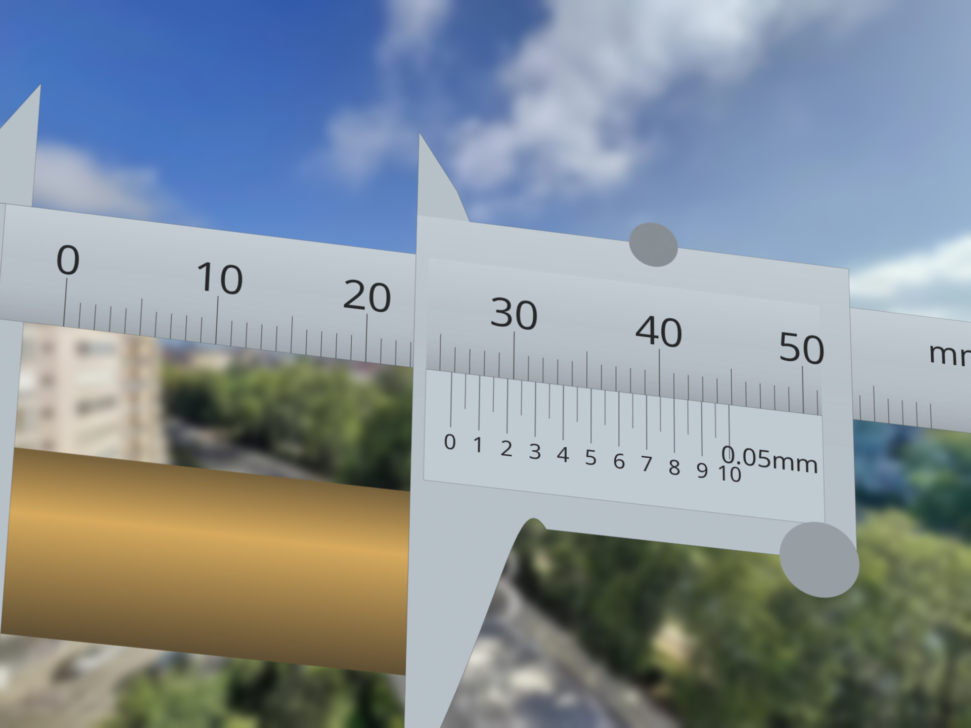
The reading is 25.8mm
